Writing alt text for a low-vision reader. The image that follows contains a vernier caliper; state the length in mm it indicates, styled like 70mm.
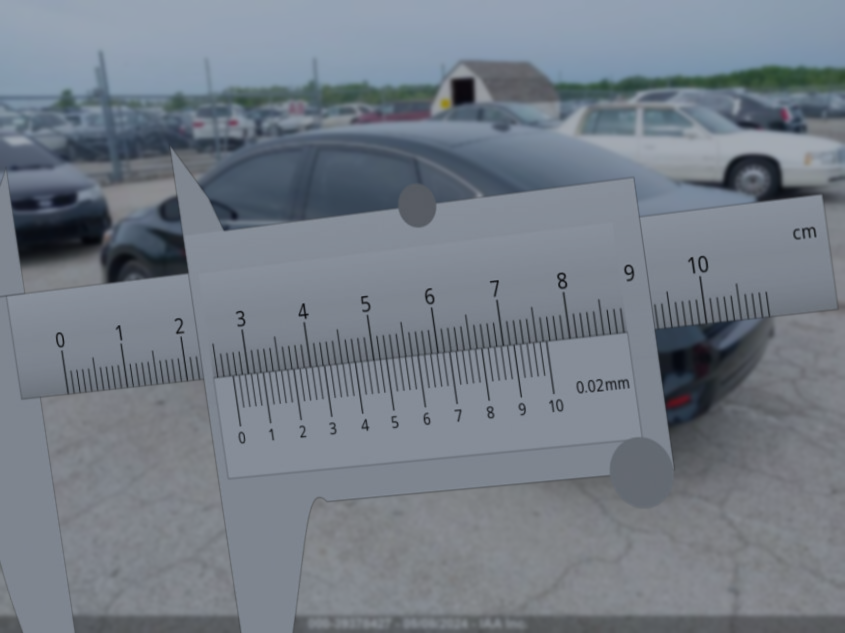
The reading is 27.5mm
